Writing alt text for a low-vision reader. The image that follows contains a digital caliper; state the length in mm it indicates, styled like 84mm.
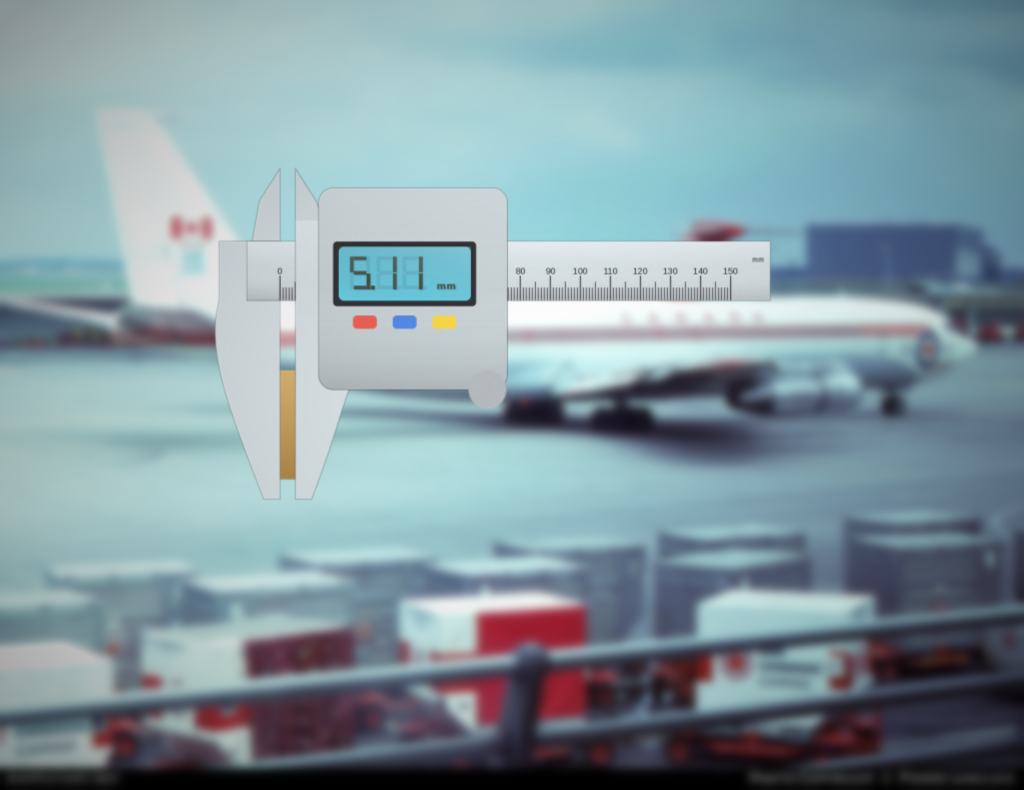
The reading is 5.11mm
